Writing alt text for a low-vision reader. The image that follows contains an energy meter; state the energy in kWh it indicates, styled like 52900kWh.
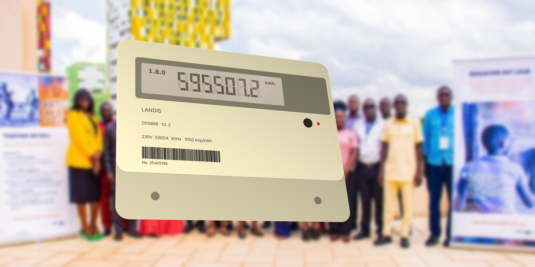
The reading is 595507.2kWh
